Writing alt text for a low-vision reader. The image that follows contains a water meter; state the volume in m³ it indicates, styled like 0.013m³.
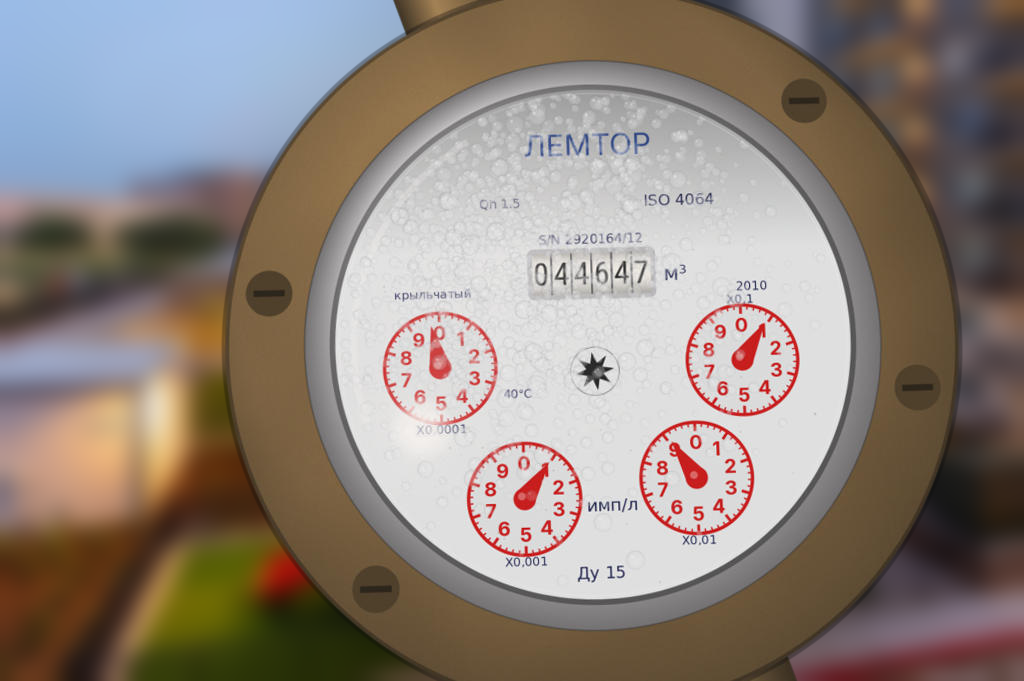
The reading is 44647.0909m³
